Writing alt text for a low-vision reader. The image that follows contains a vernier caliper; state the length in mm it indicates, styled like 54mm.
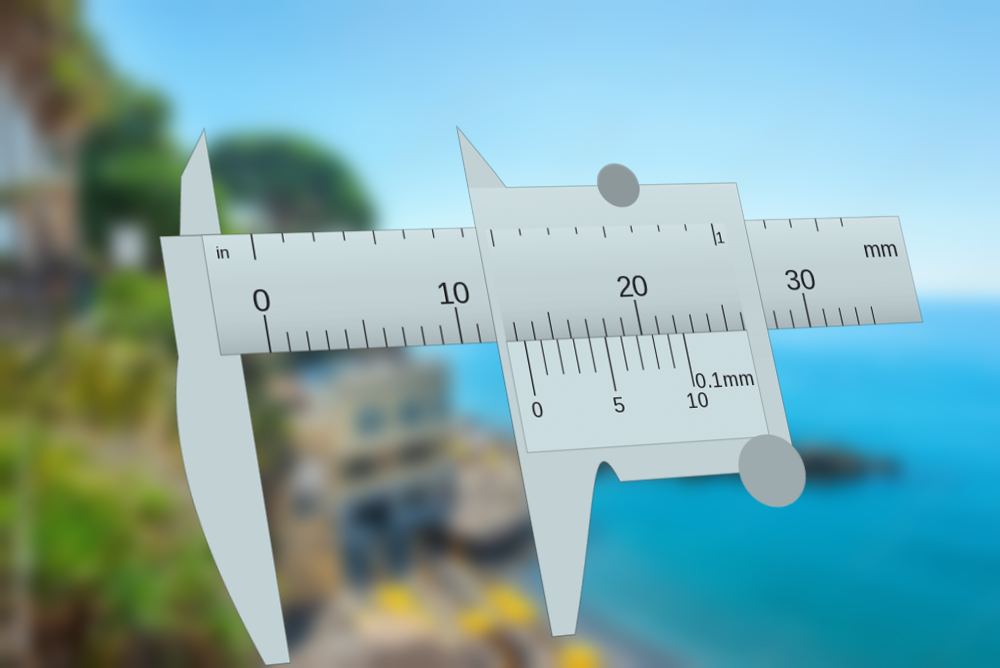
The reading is 13.4mm
